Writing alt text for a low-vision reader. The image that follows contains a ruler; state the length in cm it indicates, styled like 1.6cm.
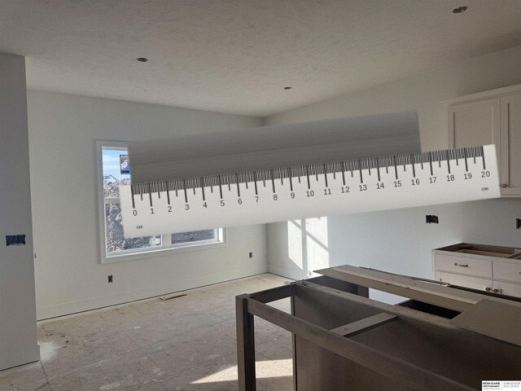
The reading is 16.5cm
